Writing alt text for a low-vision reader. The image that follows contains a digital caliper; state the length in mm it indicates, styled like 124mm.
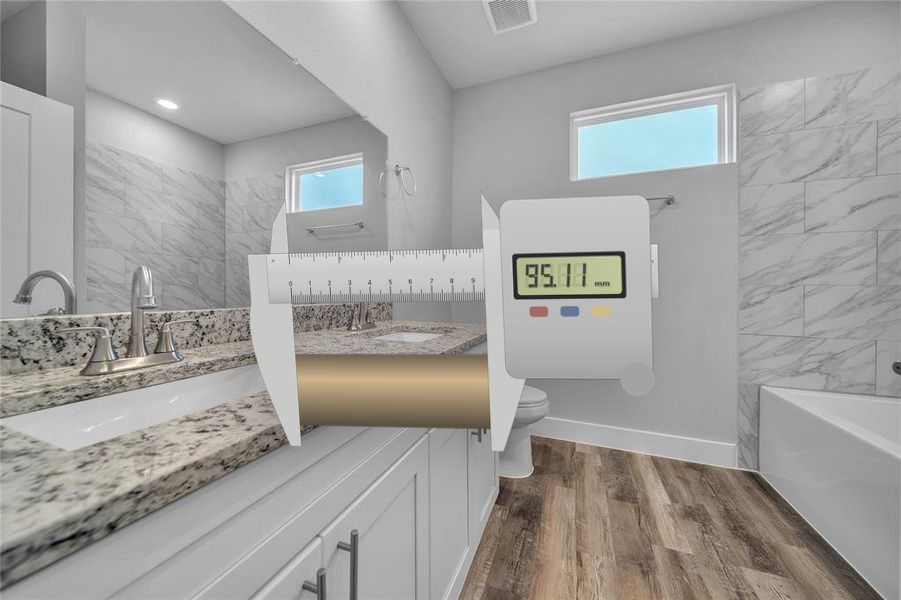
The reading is 95.11mm
